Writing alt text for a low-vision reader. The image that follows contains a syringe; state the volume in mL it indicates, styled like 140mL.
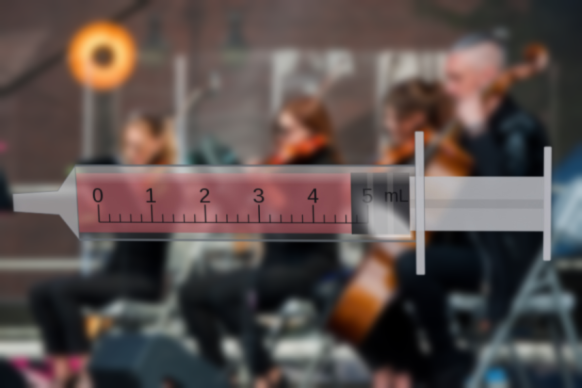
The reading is 4.7mL
